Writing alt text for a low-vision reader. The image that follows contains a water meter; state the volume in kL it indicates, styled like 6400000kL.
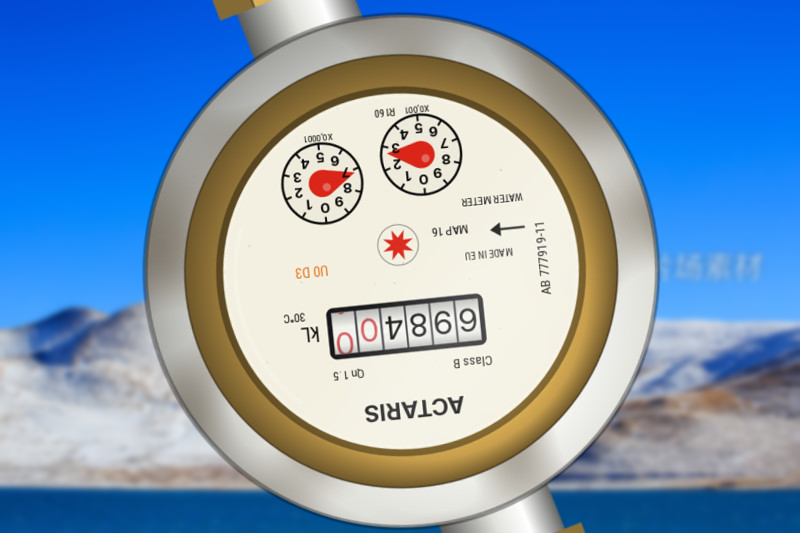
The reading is 6984.0027kL
